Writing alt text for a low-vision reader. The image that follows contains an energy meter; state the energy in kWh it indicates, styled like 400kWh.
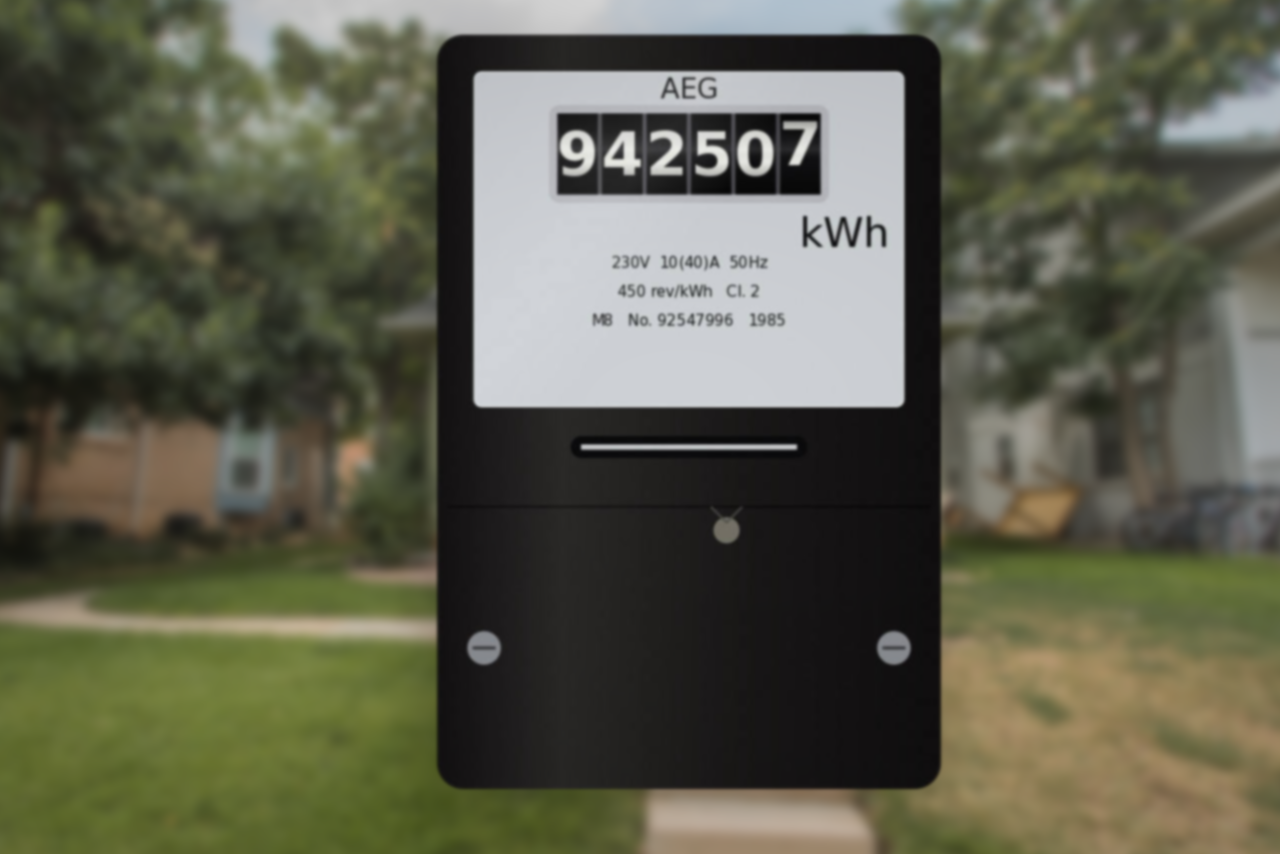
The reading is 942507kWh
